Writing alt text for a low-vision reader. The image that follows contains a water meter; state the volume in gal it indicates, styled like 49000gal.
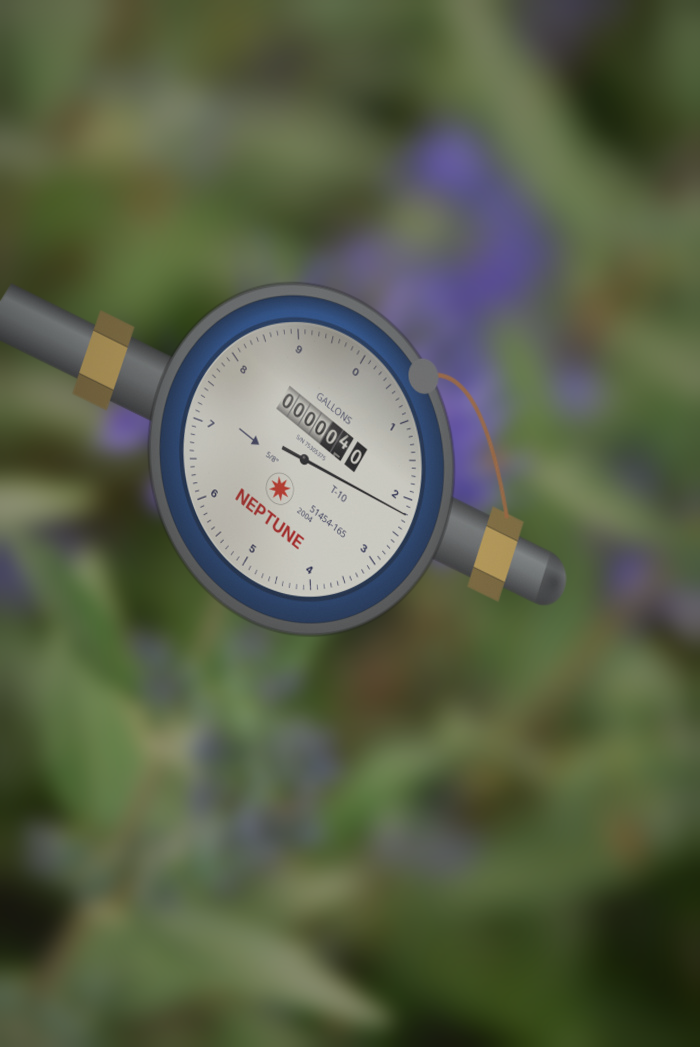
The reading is 42.2gal
